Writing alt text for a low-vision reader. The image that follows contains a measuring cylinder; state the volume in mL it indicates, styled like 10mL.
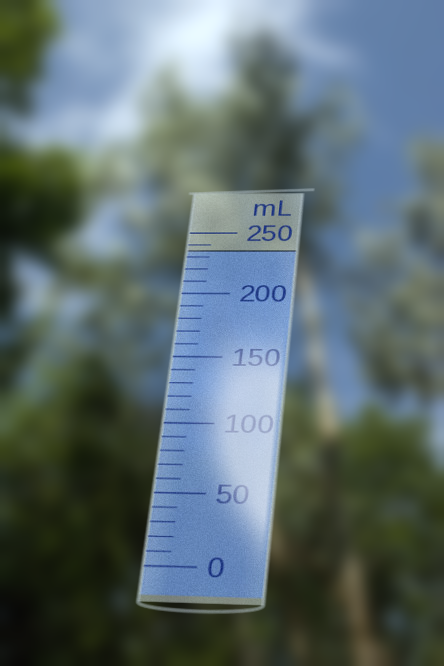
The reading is 235mL
